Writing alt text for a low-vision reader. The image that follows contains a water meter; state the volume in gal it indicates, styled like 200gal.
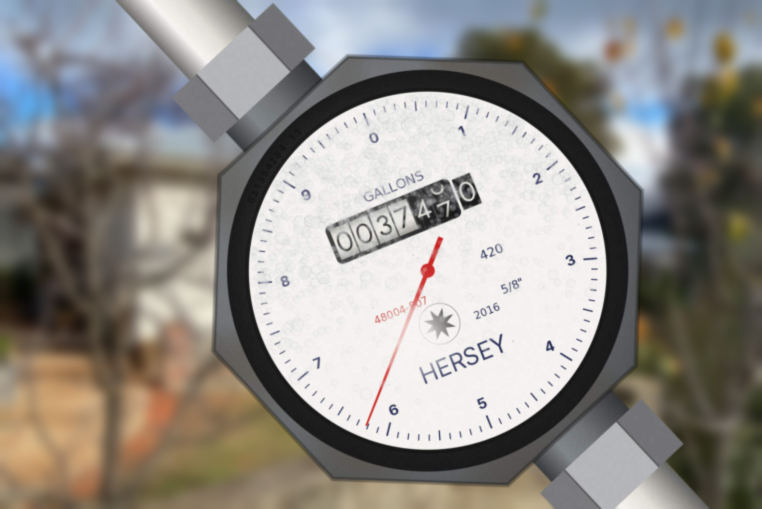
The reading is 37466.2gal
